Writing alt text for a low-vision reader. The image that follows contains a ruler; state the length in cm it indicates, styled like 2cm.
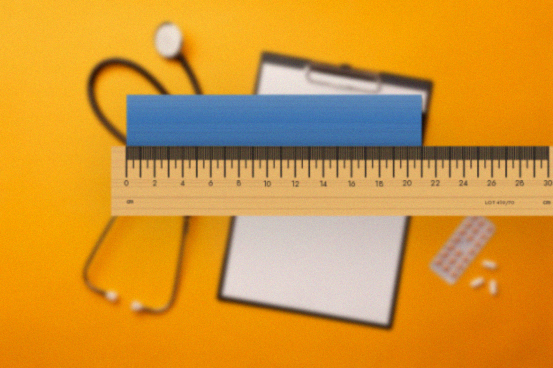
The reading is 21cm
